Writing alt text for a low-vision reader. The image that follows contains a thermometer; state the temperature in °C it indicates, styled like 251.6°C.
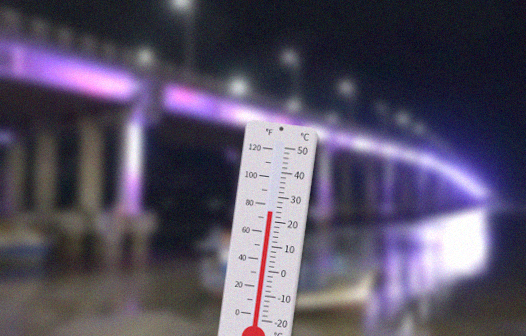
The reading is 24°C
